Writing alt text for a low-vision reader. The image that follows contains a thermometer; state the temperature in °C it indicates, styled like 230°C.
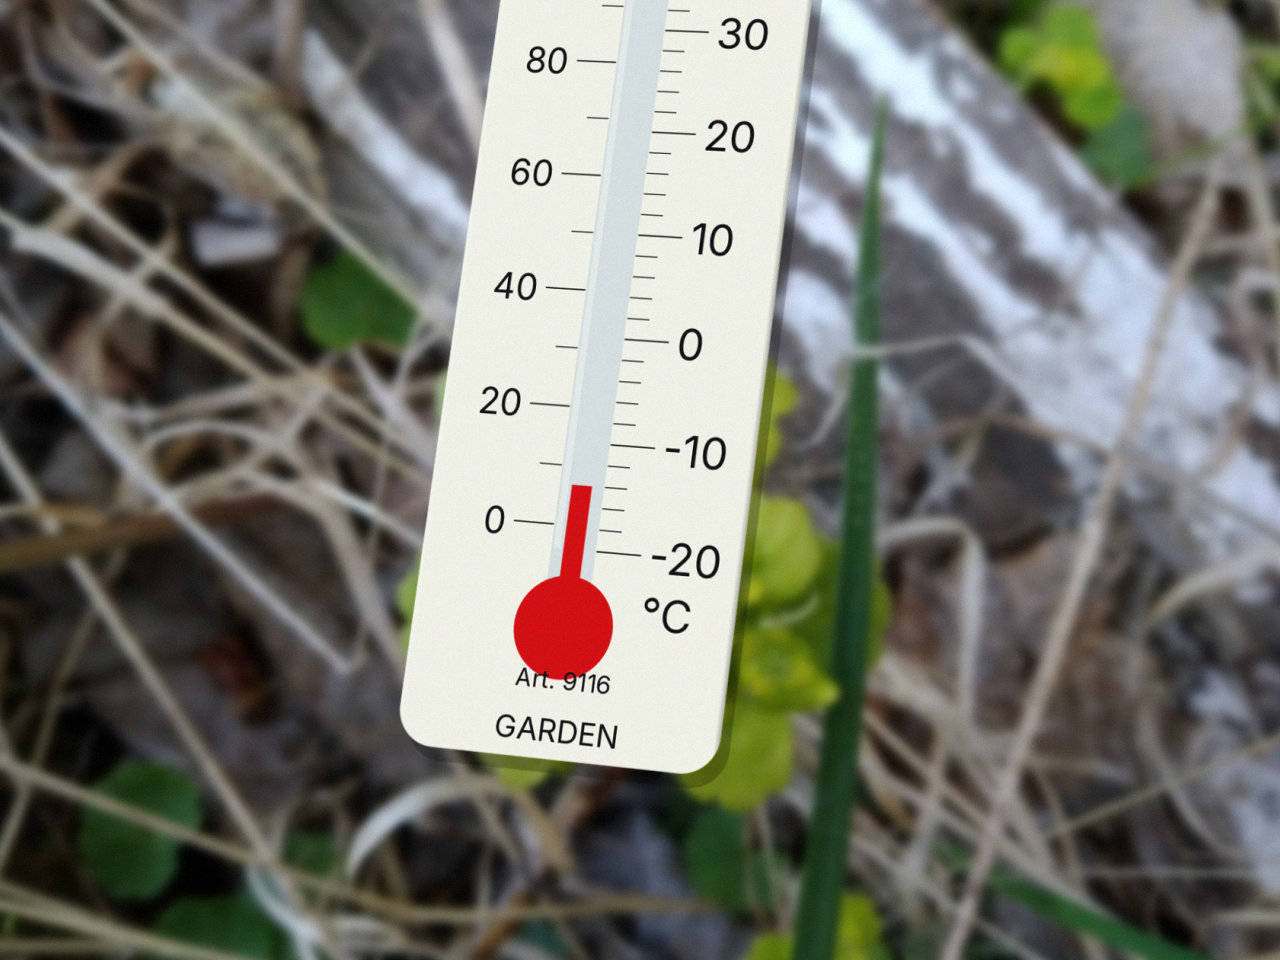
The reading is -14°C
